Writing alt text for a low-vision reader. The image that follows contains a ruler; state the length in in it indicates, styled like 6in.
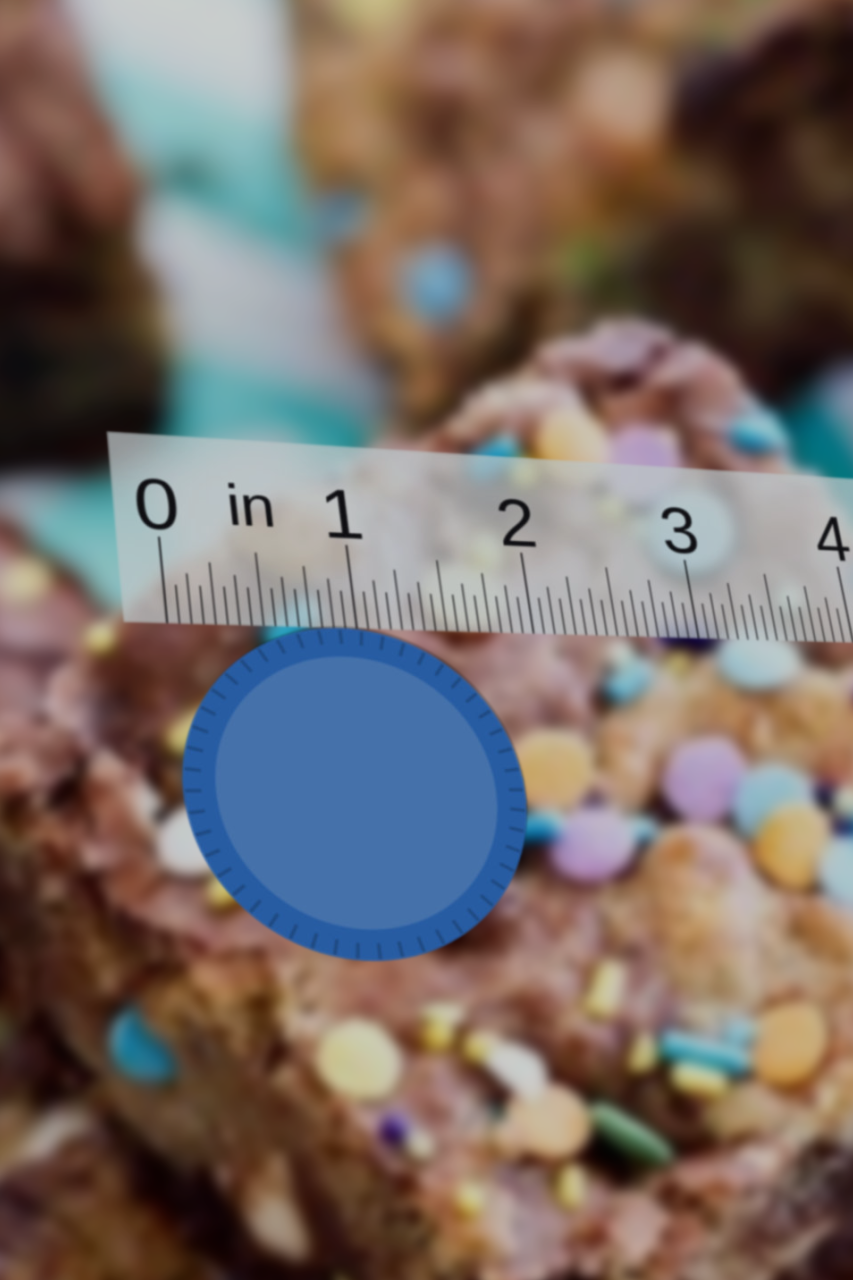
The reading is 1.8125in
